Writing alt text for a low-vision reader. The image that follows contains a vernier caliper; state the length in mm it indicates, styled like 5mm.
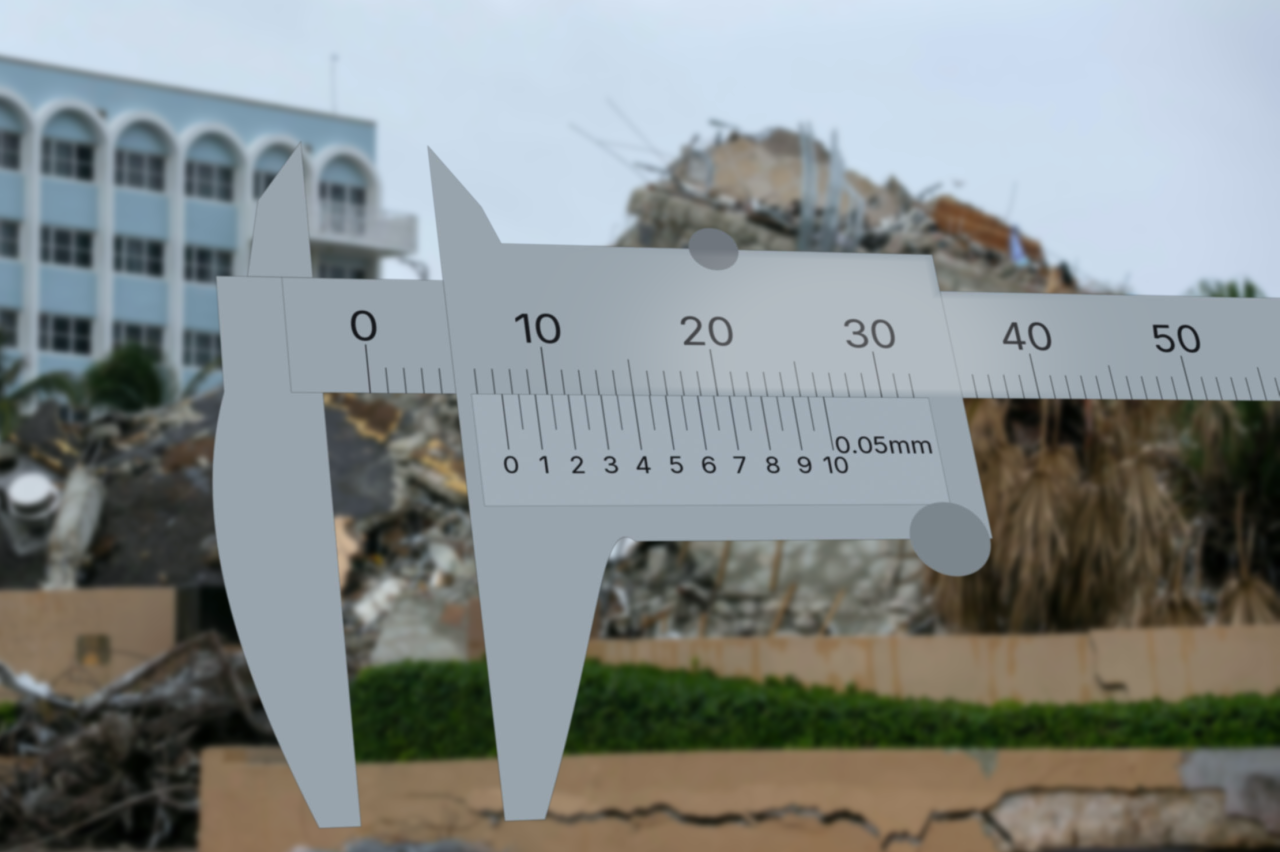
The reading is 7.4mm
